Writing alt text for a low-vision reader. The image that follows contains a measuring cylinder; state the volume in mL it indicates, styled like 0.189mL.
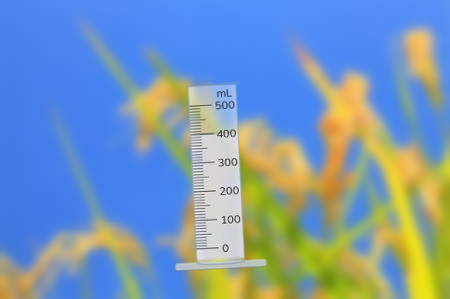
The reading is 400mL
